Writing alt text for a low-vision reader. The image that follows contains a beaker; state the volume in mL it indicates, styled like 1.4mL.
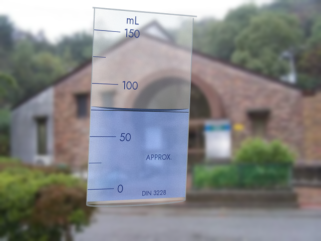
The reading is 75mL
